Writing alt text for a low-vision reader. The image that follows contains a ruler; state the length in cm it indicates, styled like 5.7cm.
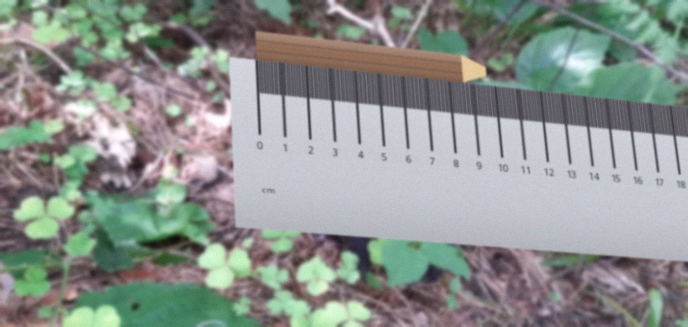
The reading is 10cm
